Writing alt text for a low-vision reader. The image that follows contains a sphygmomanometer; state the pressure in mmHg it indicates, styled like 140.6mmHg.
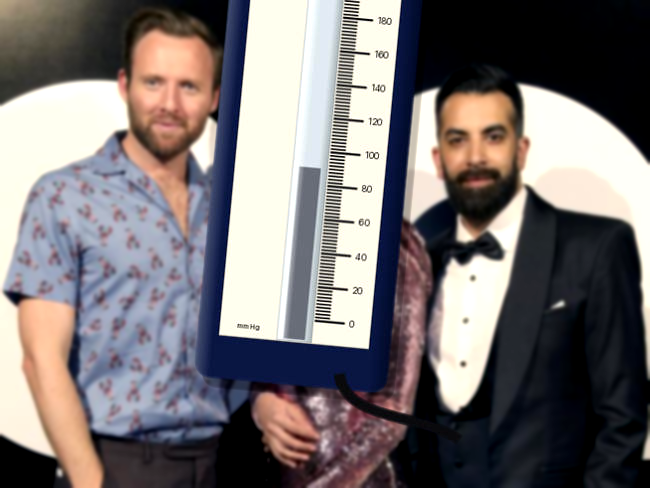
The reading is 90mmHg
